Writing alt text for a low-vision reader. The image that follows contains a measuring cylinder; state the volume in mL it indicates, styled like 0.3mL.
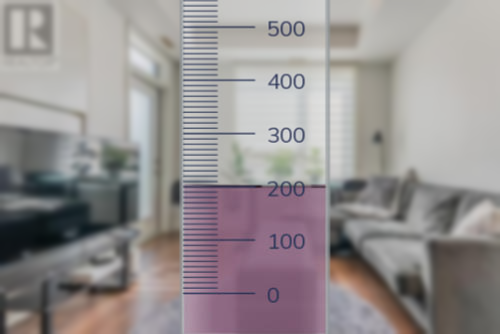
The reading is 200mL
